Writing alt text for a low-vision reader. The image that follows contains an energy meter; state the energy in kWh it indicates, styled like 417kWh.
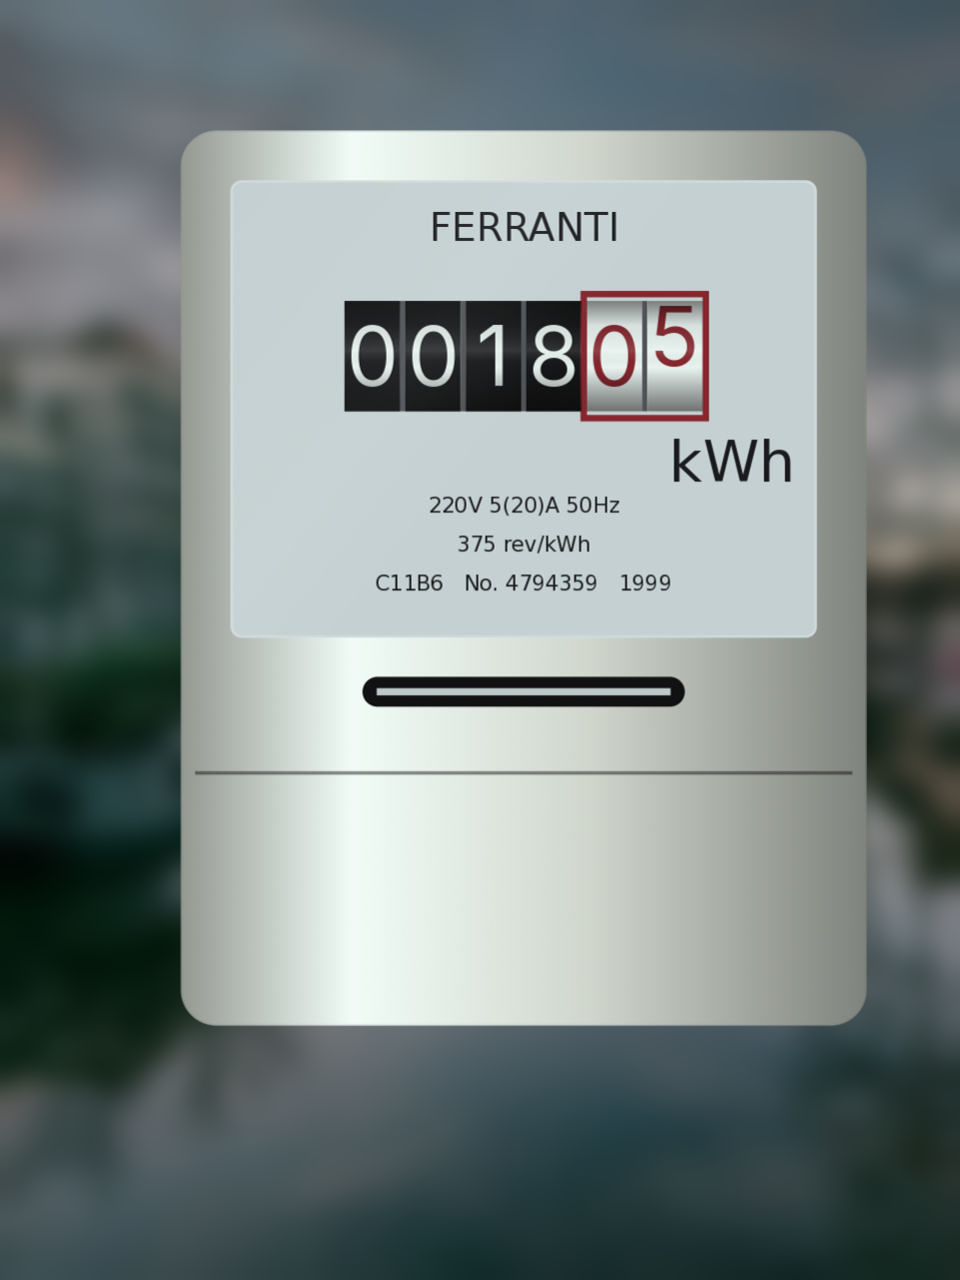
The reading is 18.05kWh
